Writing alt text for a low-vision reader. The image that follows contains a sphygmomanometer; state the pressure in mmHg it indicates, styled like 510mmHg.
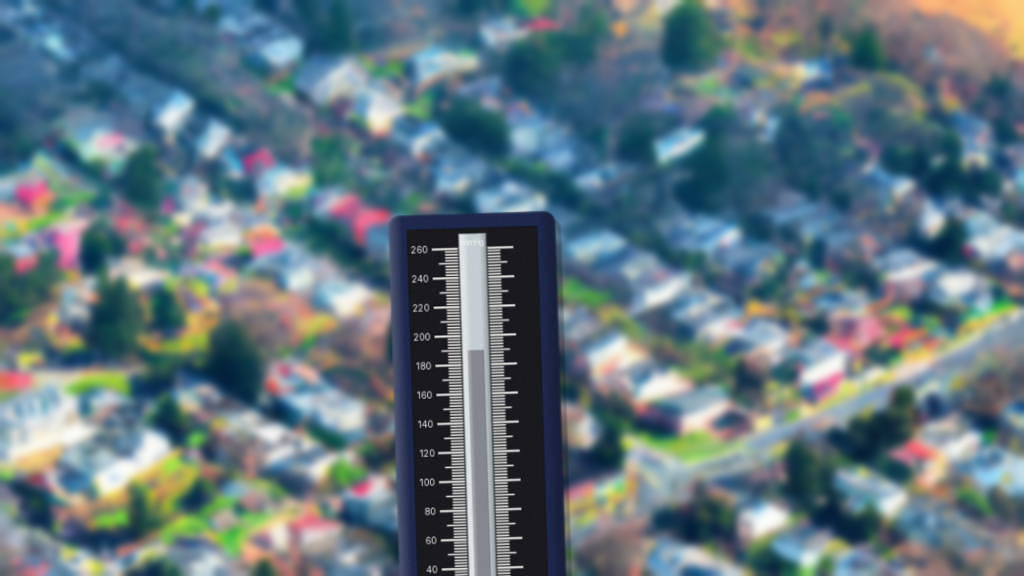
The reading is 190mmHg
